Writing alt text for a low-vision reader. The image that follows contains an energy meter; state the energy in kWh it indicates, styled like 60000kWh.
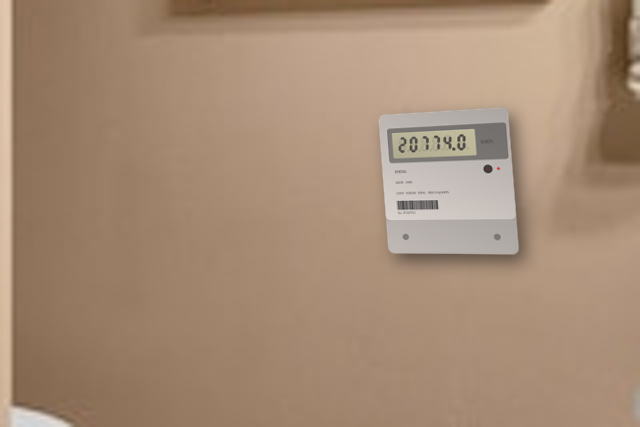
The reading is 20774.0kWh
